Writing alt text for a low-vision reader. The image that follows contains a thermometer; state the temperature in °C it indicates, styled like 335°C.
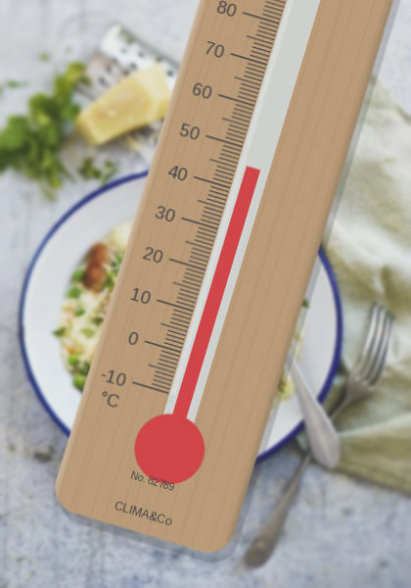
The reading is 46°C
